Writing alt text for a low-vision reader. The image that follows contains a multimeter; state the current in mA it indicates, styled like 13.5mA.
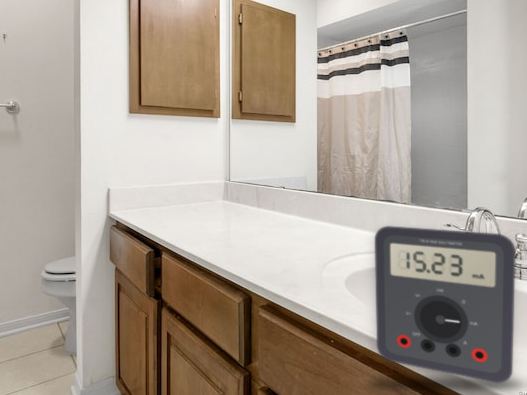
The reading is 15.23mA
